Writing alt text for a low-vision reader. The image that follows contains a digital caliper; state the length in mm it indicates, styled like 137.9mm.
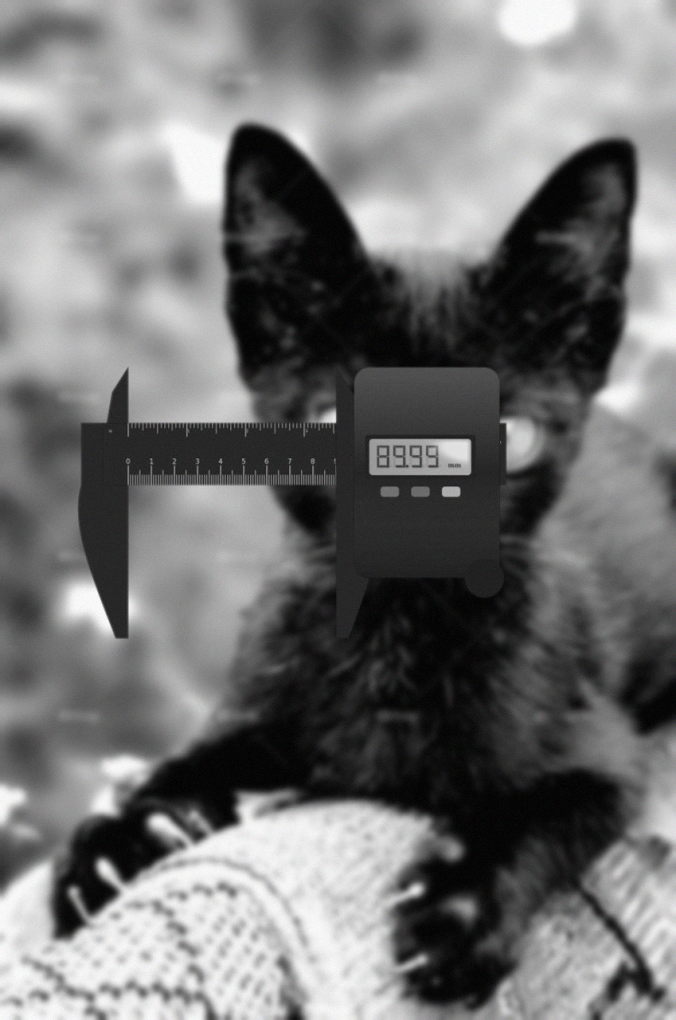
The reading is 89.99mm
